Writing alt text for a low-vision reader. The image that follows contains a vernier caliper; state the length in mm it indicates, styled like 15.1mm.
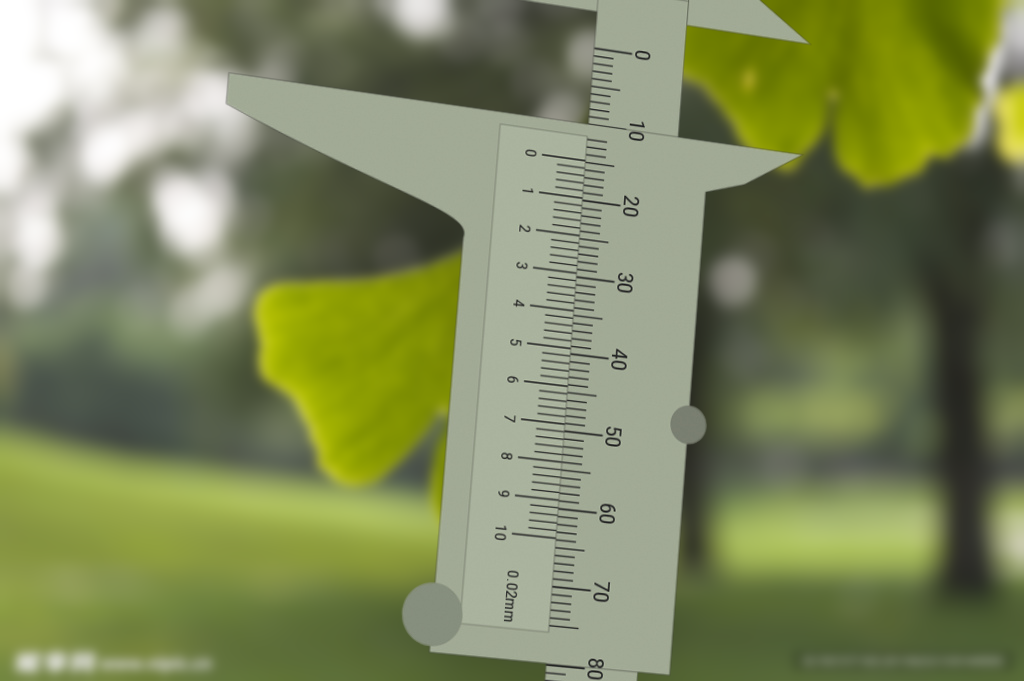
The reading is 14.8mm
